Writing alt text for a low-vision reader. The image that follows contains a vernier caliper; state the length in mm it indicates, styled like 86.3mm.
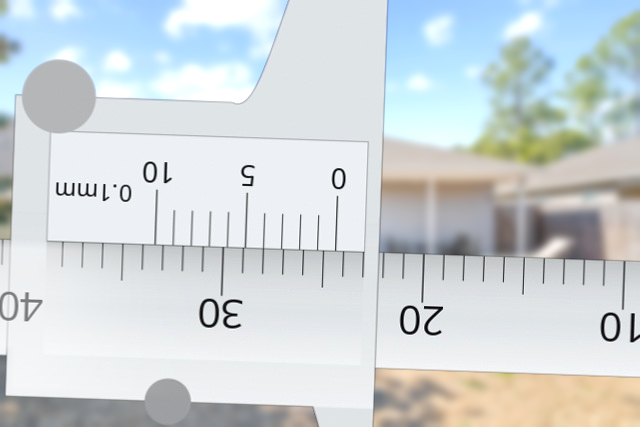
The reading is 24.4mm
